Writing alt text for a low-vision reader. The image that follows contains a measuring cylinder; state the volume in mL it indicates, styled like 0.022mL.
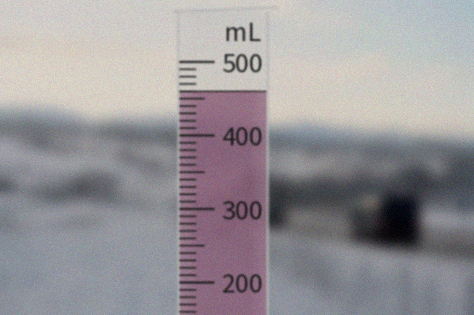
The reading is 460mL
